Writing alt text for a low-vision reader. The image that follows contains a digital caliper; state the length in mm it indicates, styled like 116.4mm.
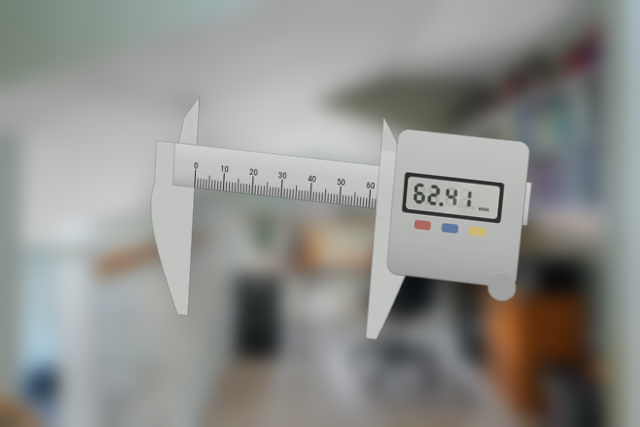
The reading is 62.41mm
